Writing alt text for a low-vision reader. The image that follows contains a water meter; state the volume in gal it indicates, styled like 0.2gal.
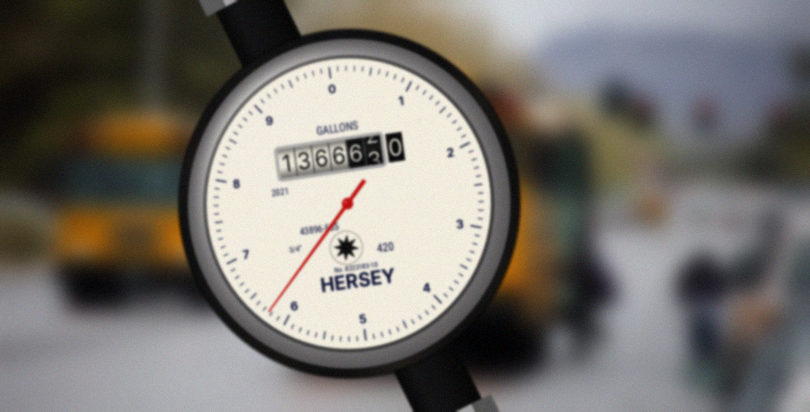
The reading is 1366626.2gal
